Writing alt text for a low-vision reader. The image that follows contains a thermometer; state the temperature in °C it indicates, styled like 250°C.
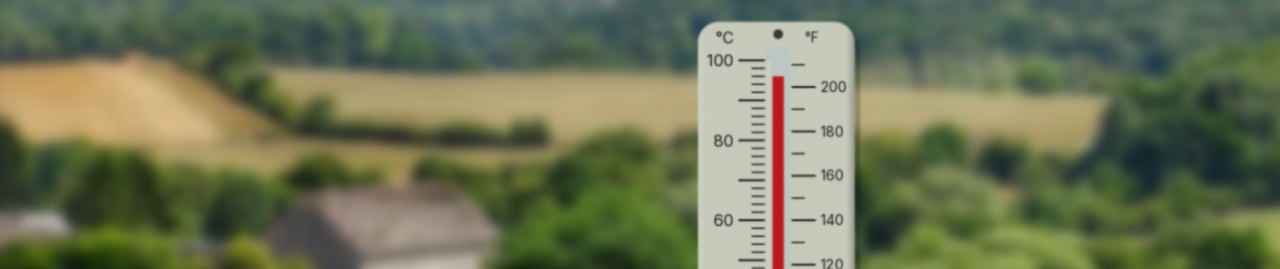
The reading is 96°C
